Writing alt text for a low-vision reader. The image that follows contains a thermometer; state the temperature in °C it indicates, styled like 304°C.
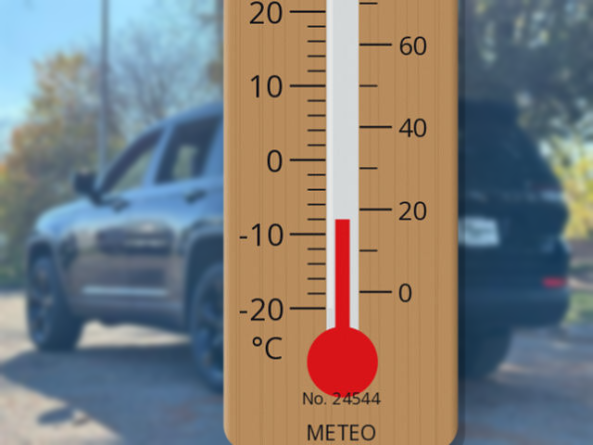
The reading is -8°C
